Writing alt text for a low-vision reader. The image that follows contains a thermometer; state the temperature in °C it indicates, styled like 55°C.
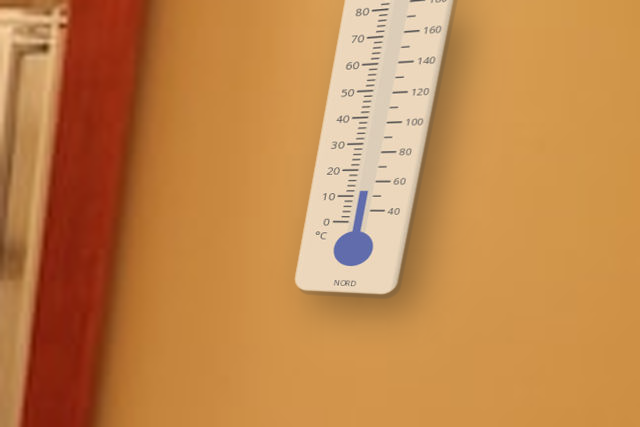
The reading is 12°C
